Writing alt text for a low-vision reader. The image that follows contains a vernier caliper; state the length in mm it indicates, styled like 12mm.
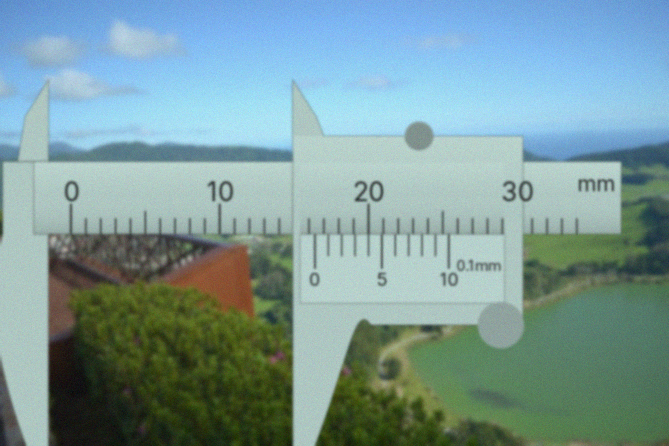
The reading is 16.4mm
